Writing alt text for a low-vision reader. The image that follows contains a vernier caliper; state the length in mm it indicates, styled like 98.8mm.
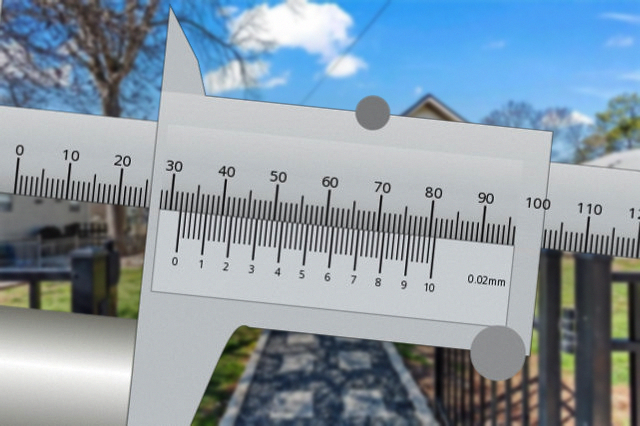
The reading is 32.0mm
